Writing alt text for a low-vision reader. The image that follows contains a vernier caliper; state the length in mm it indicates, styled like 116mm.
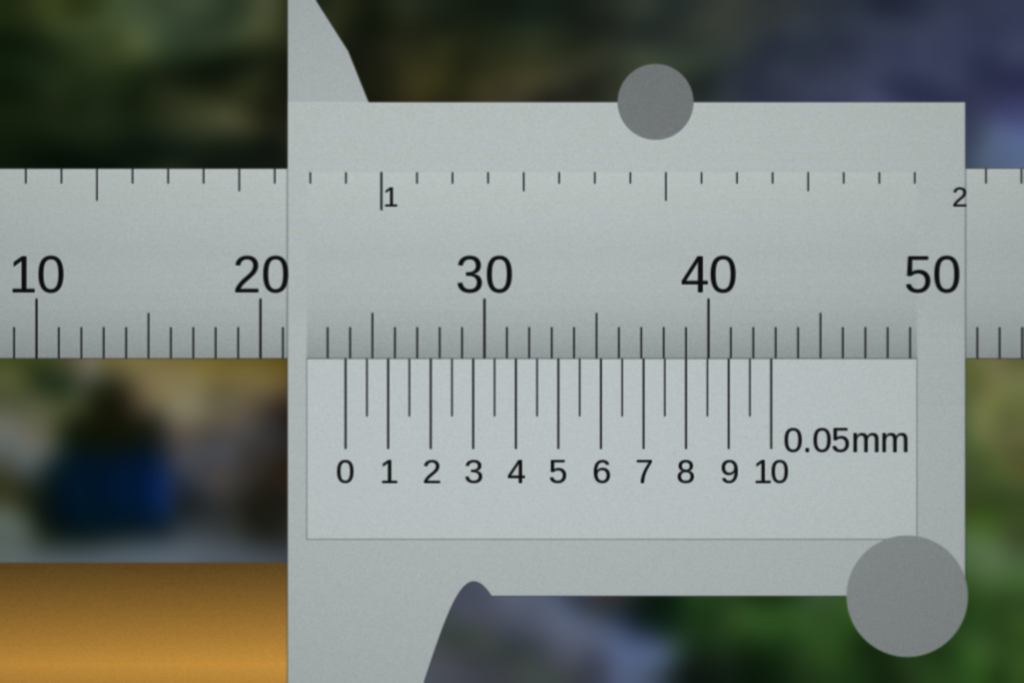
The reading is 23.8mm
